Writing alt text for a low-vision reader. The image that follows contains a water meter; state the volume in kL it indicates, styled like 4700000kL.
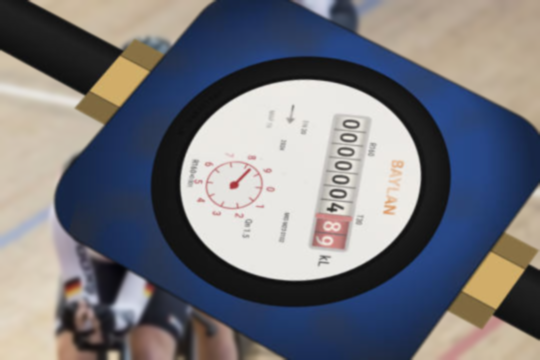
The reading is 4.888kL
